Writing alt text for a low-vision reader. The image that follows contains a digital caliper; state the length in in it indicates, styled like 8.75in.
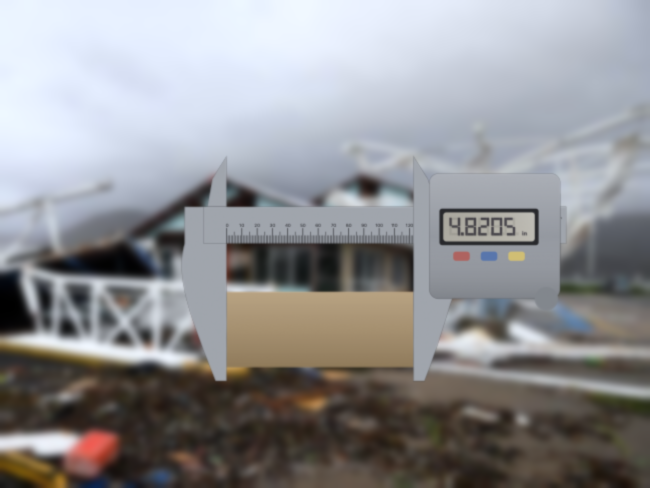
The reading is 4.8205in
